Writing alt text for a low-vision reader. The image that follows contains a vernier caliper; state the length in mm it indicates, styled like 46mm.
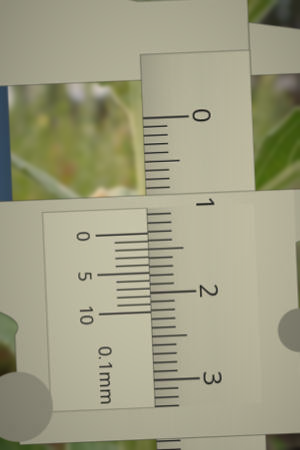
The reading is 13.2mm
